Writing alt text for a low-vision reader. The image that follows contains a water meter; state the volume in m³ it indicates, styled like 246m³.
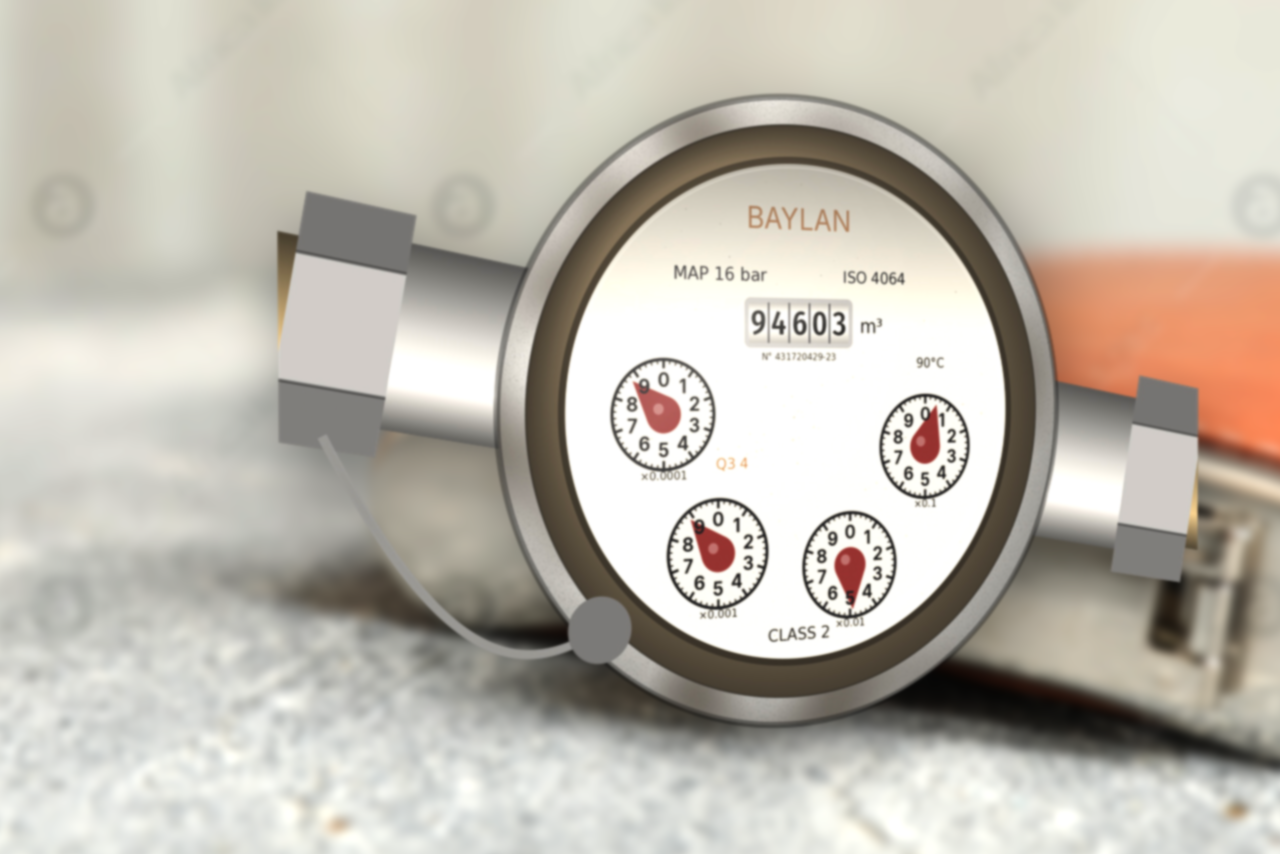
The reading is 94603.0488m³
